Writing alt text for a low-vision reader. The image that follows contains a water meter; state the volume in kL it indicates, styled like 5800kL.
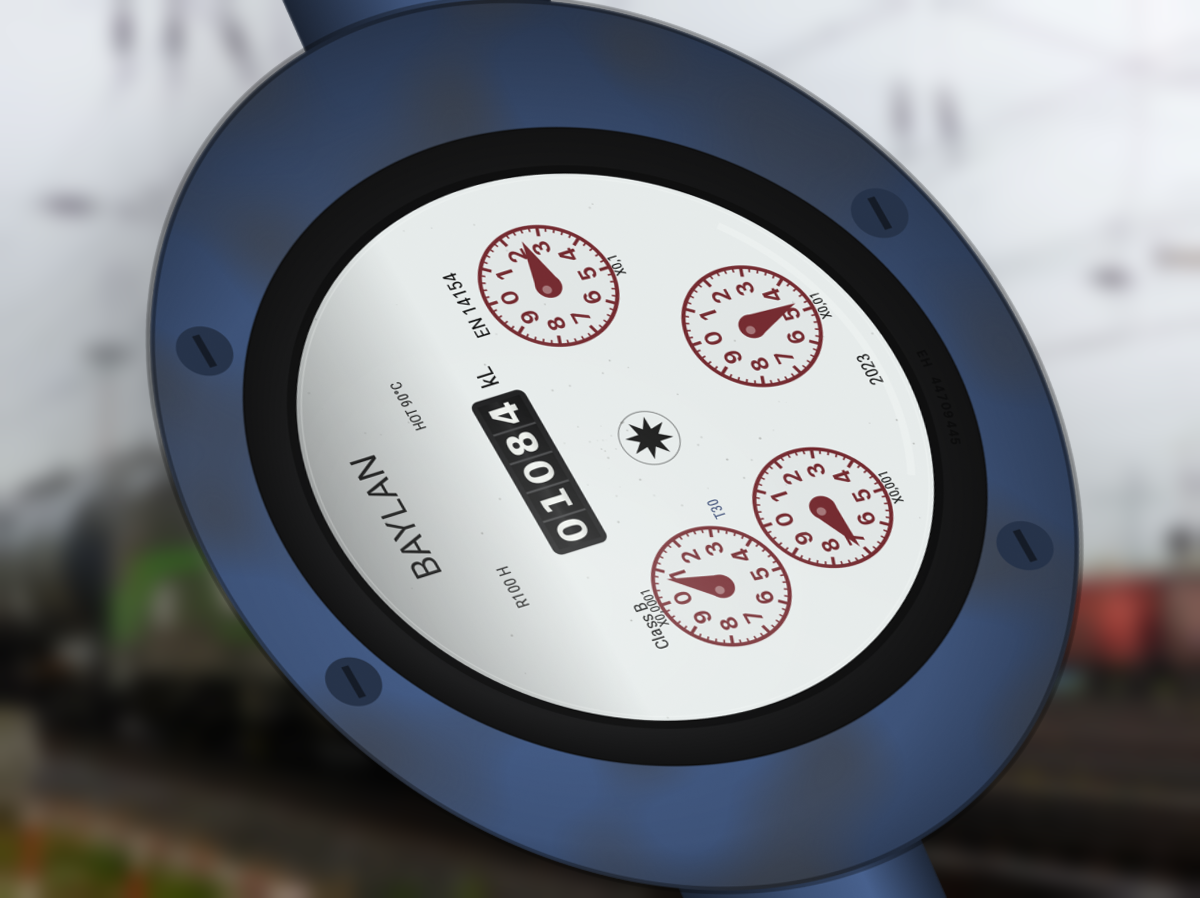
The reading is 1084.2470kL
